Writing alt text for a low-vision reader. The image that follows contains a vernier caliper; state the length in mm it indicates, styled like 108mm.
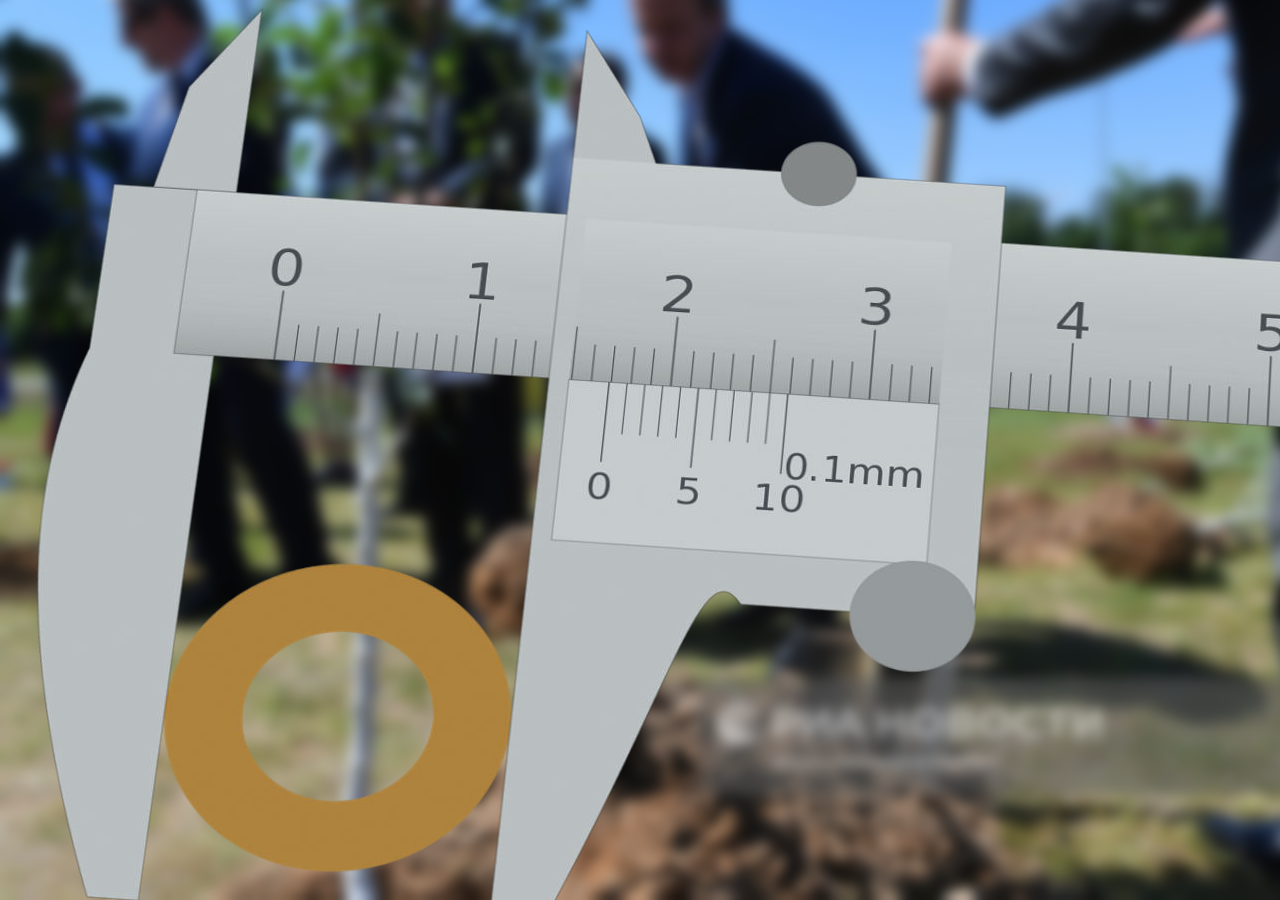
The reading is 16.9mm
